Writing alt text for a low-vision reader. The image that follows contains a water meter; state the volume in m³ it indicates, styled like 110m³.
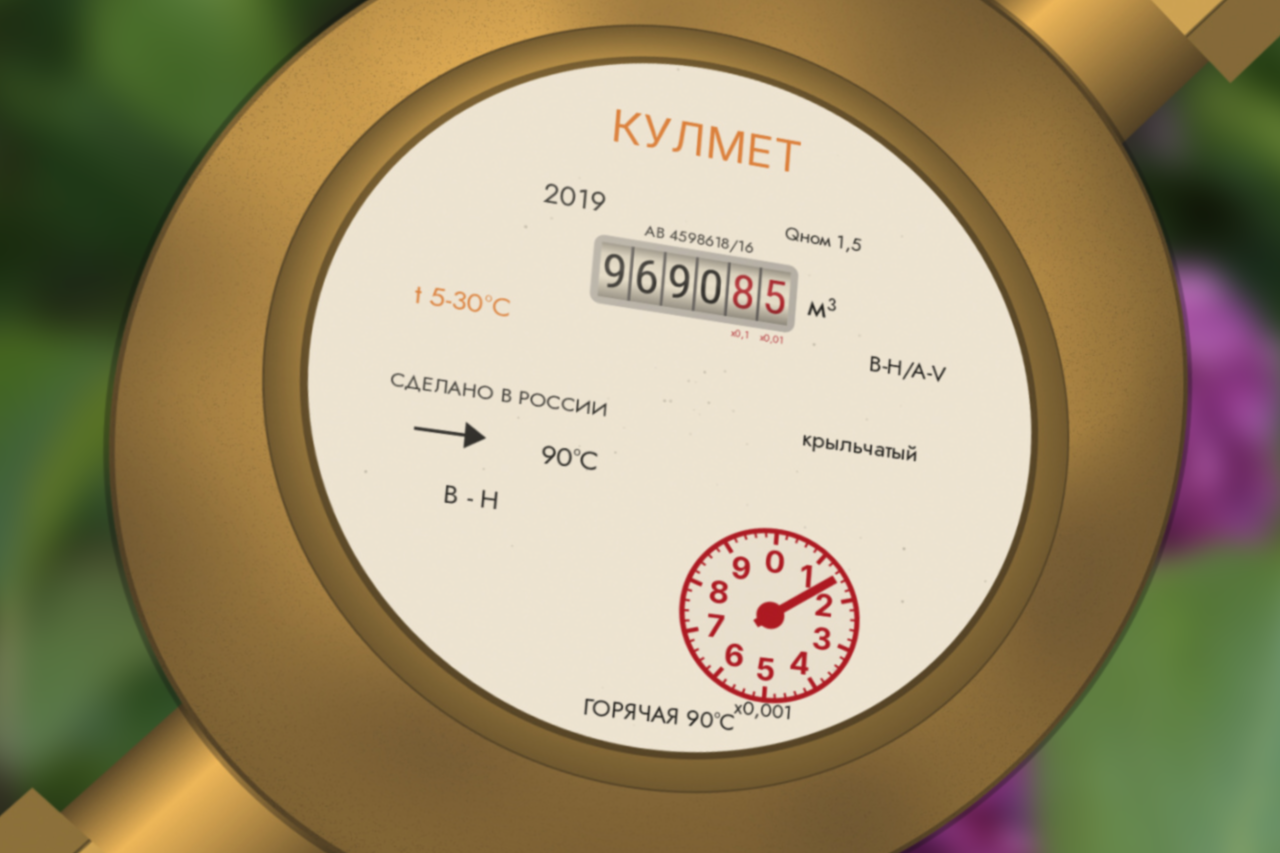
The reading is 9690.851m³
